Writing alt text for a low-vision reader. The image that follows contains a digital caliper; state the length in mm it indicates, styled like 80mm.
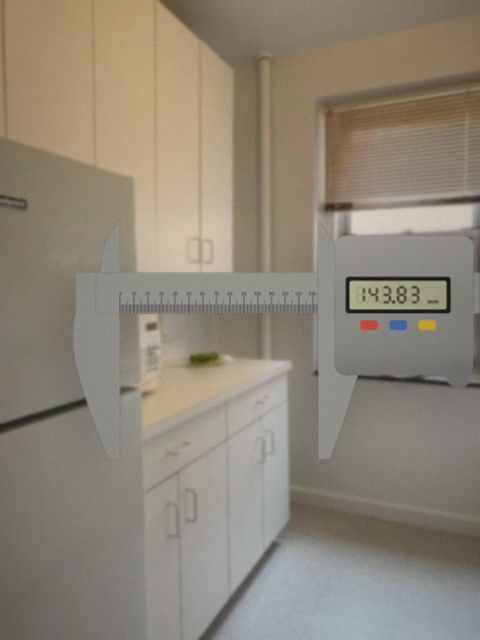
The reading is 143.83mm
